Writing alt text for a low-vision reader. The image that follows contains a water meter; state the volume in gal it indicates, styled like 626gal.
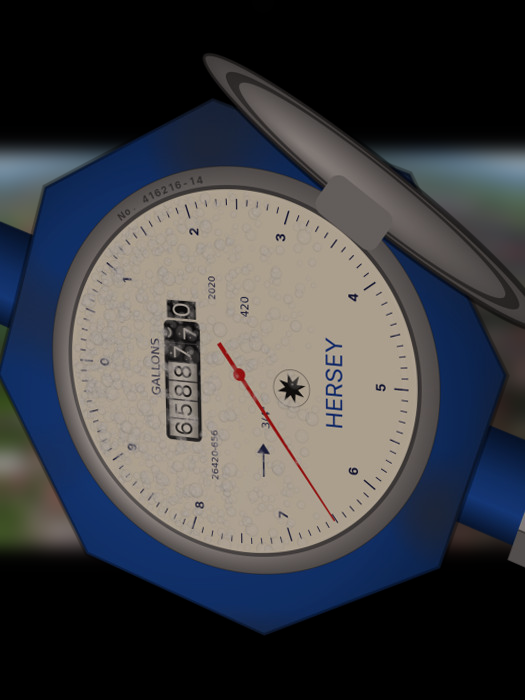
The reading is 6588766.5gal
